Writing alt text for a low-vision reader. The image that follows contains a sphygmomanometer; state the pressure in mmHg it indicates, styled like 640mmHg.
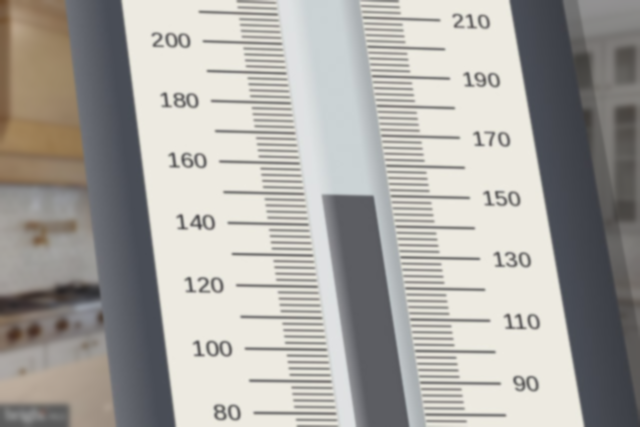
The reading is 150mmHg
